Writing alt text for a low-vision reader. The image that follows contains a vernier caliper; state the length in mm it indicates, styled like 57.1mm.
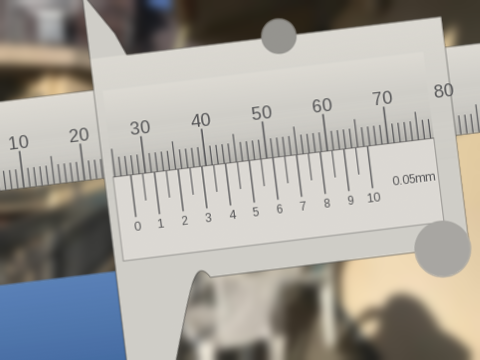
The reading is 27.6mm
